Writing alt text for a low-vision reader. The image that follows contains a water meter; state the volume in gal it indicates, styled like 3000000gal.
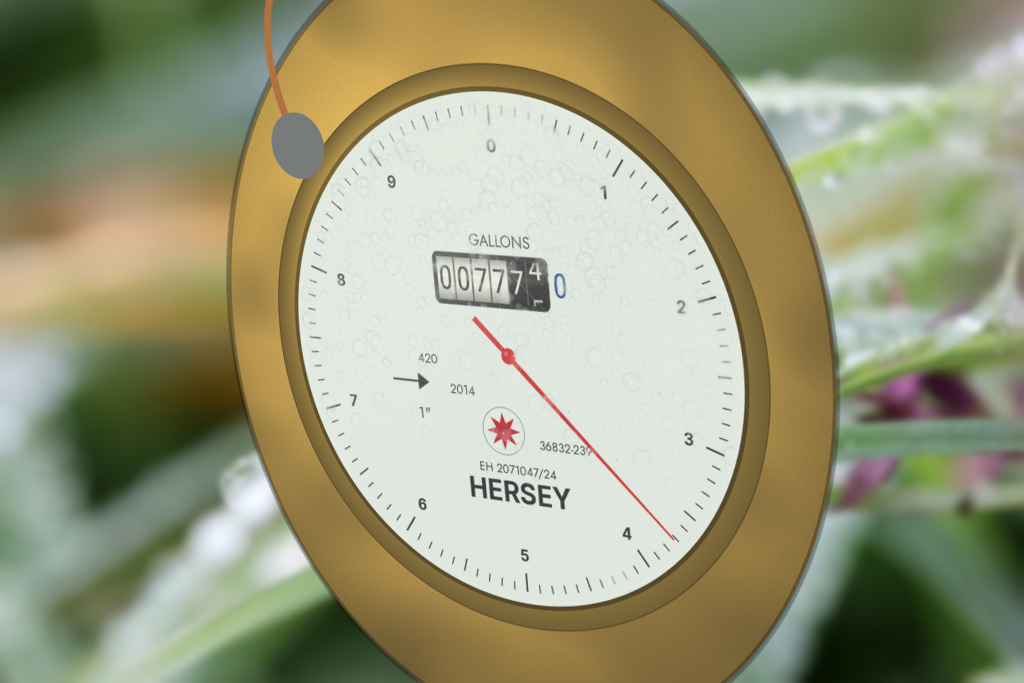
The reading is 77743.7gal
